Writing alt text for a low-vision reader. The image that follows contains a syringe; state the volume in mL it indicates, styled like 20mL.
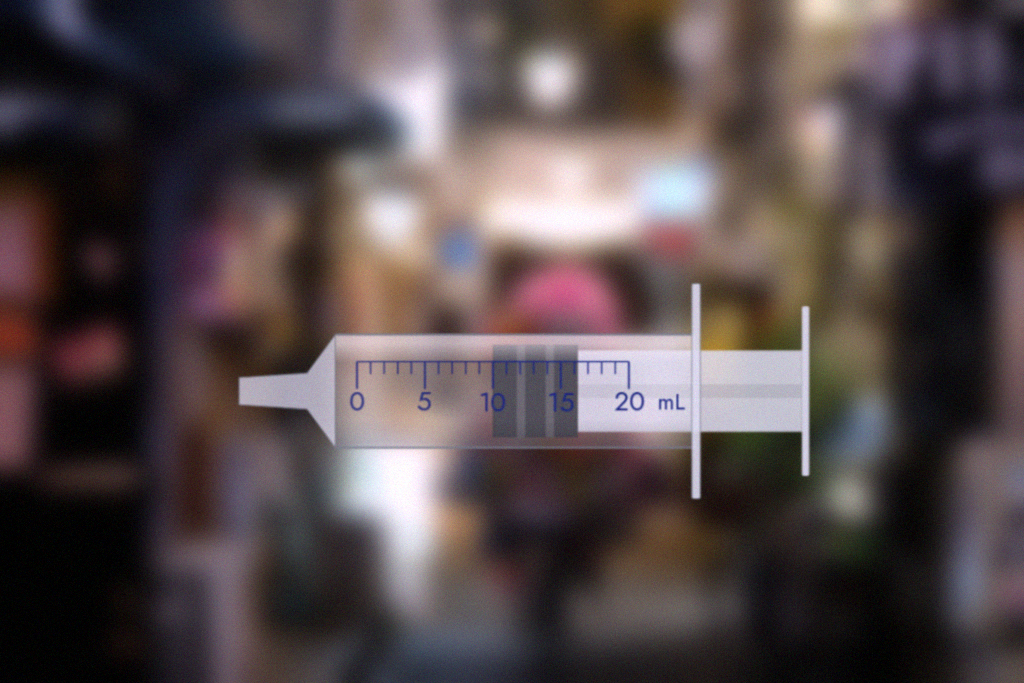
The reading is 10mL
